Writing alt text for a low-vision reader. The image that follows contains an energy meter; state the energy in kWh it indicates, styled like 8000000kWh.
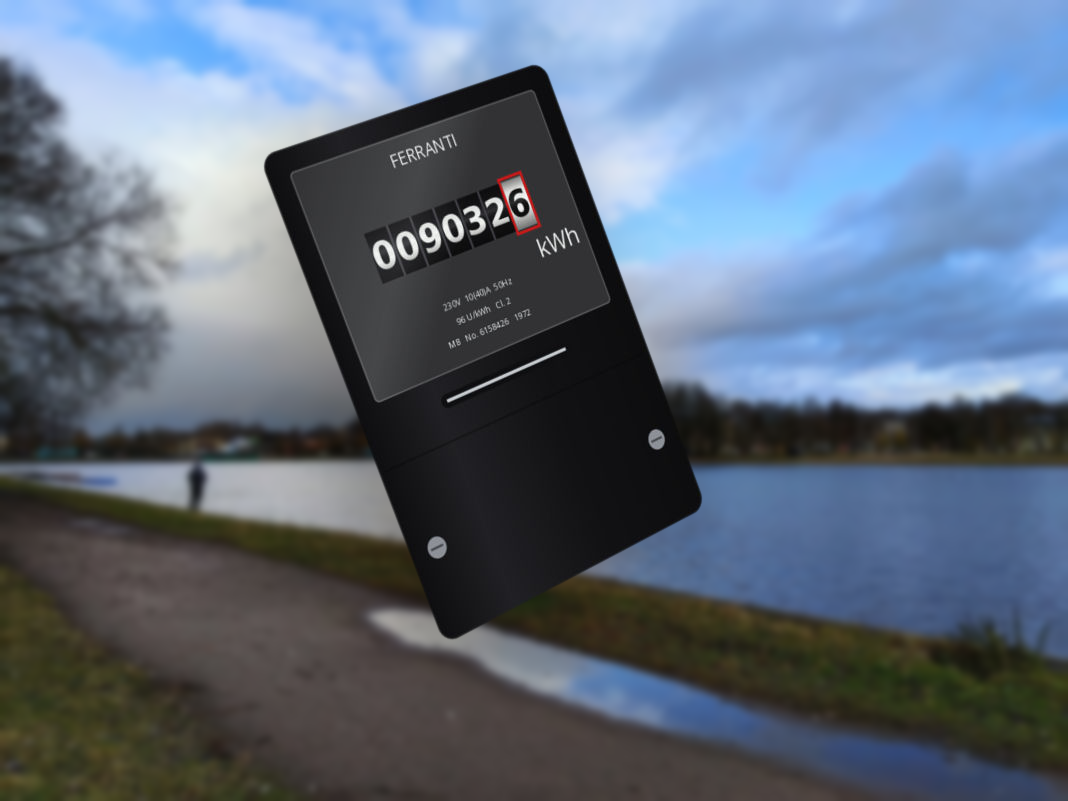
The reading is 9032.6kWh
